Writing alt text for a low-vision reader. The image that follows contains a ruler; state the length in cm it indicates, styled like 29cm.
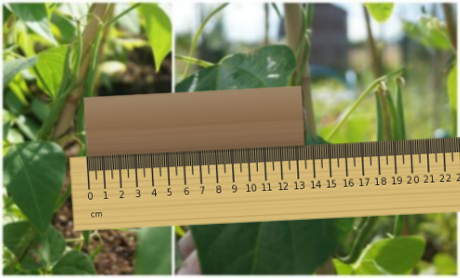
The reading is 13.5cm
